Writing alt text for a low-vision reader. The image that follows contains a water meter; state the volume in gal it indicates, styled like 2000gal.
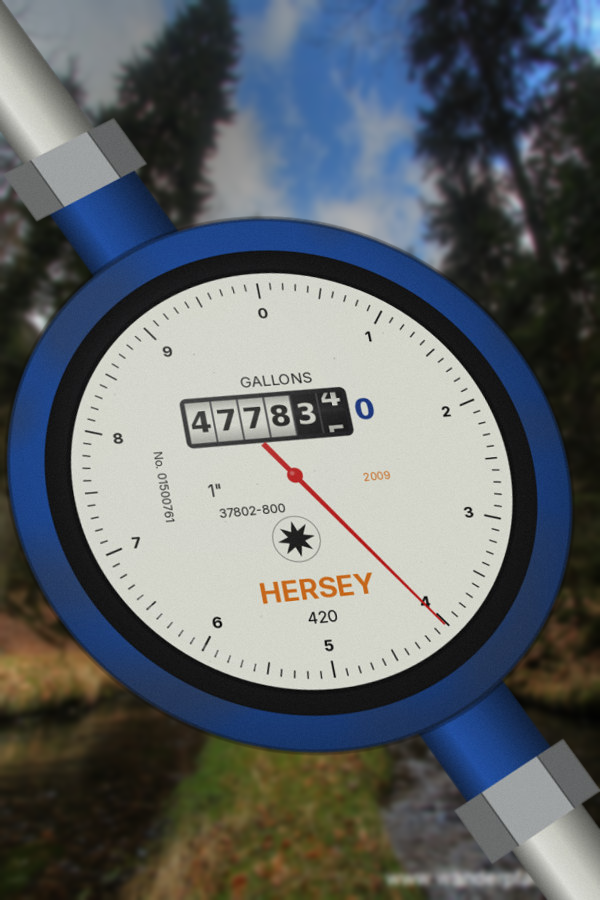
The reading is 4778344.0gal
